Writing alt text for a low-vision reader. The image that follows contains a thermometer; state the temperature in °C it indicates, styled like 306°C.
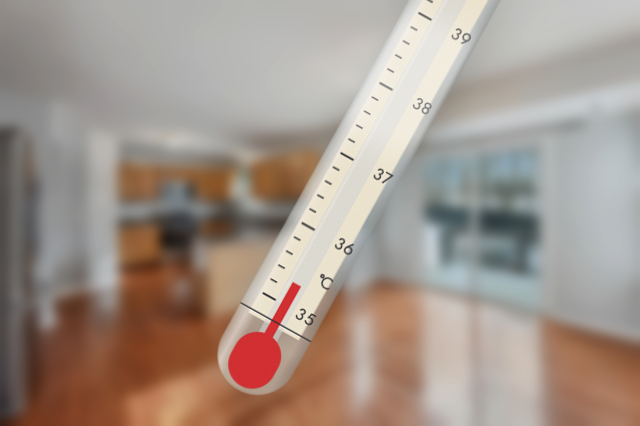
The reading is 35.3°C
